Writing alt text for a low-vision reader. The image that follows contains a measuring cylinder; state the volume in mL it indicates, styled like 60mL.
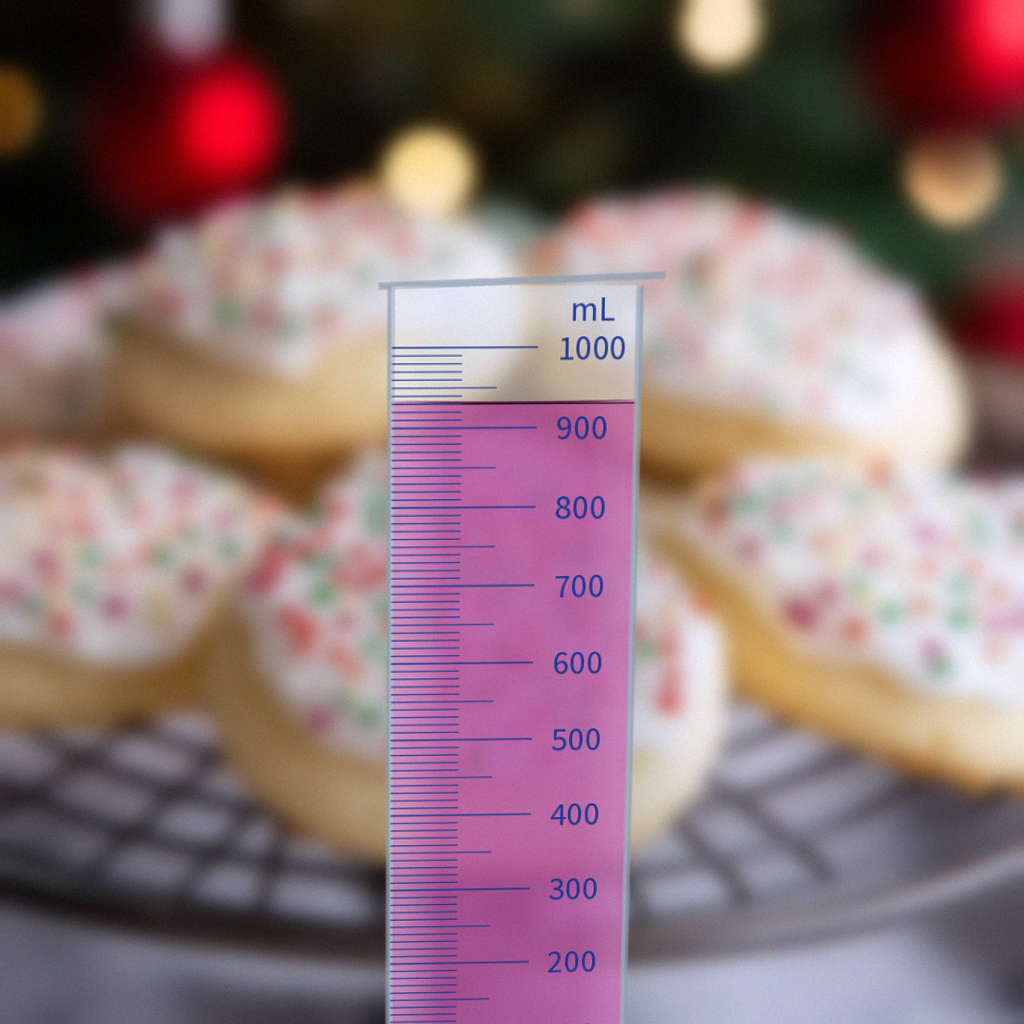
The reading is 930mL
